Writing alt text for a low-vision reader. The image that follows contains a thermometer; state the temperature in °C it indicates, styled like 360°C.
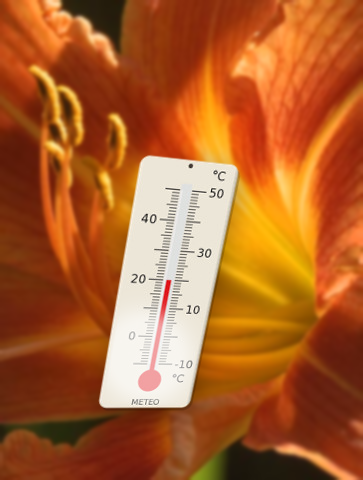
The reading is 20°C
